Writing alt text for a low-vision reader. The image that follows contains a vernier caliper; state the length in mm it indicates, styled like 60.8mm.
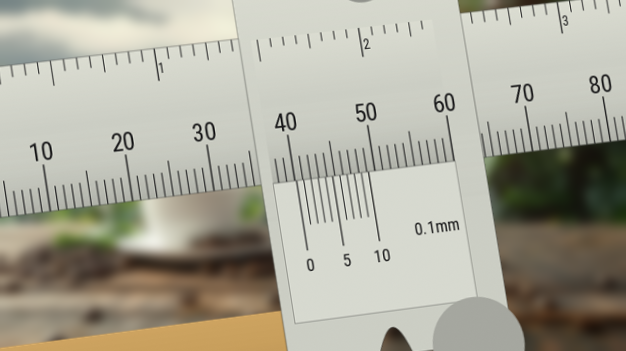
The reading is 40.2mm
